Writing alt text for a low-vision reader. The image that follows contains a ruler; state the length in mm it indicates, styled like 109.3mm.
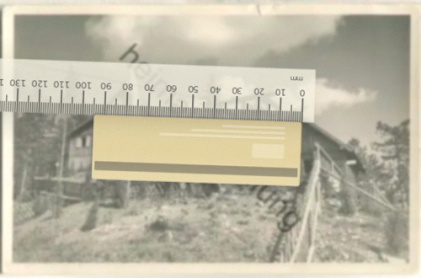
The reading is 95mm
